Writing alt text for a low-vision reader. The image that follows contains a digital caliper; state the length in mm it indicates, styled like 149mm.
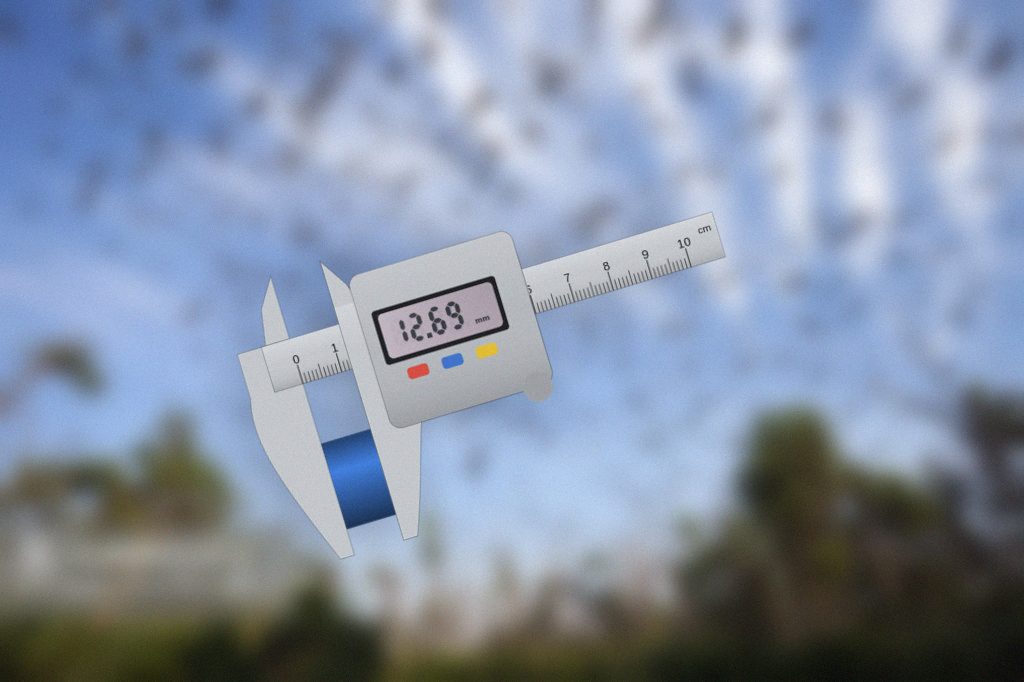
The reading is 12.69mm
